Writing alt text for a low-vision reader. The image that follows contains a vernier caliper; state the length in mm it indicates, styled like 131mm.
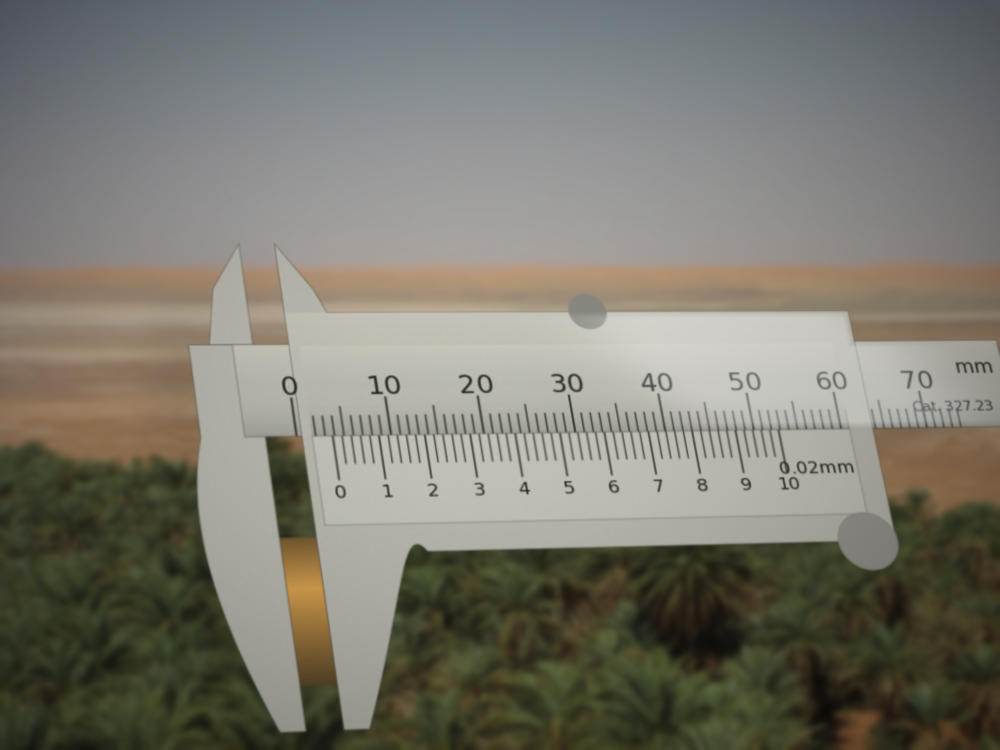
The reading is 3.8mm
